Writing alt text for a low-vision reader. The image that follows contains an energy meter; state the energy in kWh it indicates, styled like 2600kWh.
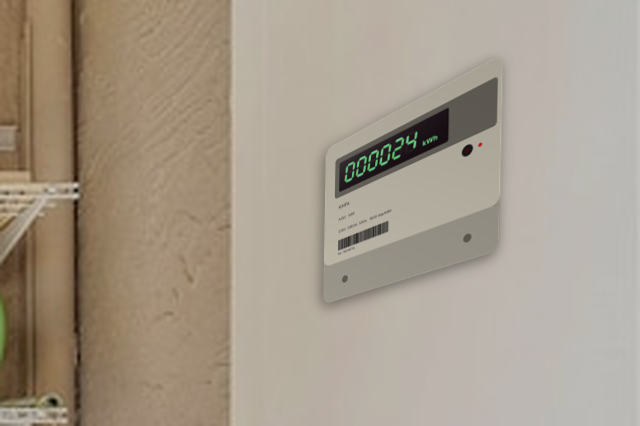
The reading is 24kWh
